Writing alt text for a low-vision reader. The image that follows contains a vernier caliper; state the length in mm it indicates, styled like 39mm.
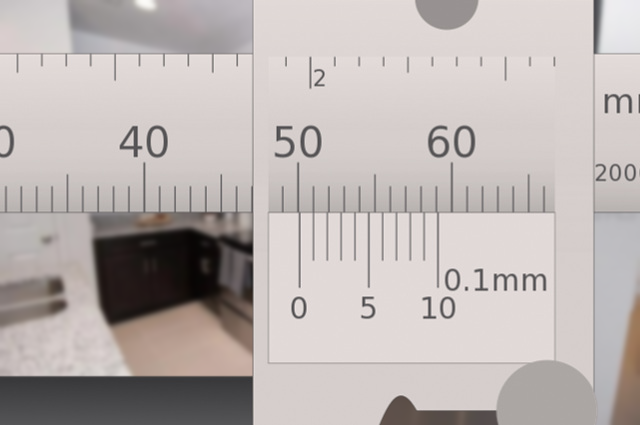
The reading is 50.1mm
